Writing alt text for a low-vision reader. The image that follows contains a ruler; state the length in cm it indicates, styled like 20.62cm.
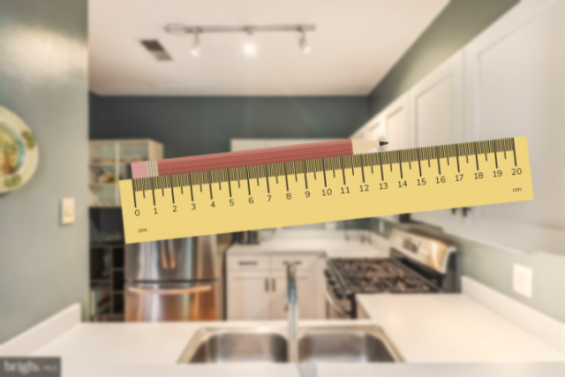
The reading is 13.5cm
